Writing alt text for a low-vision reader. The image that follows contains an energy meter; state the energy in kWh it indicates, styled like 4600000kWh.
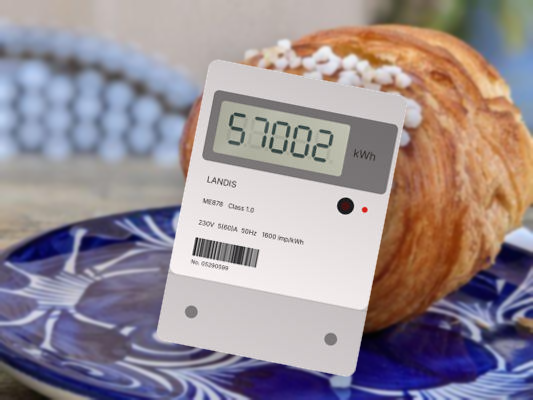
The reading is 57002kWh
